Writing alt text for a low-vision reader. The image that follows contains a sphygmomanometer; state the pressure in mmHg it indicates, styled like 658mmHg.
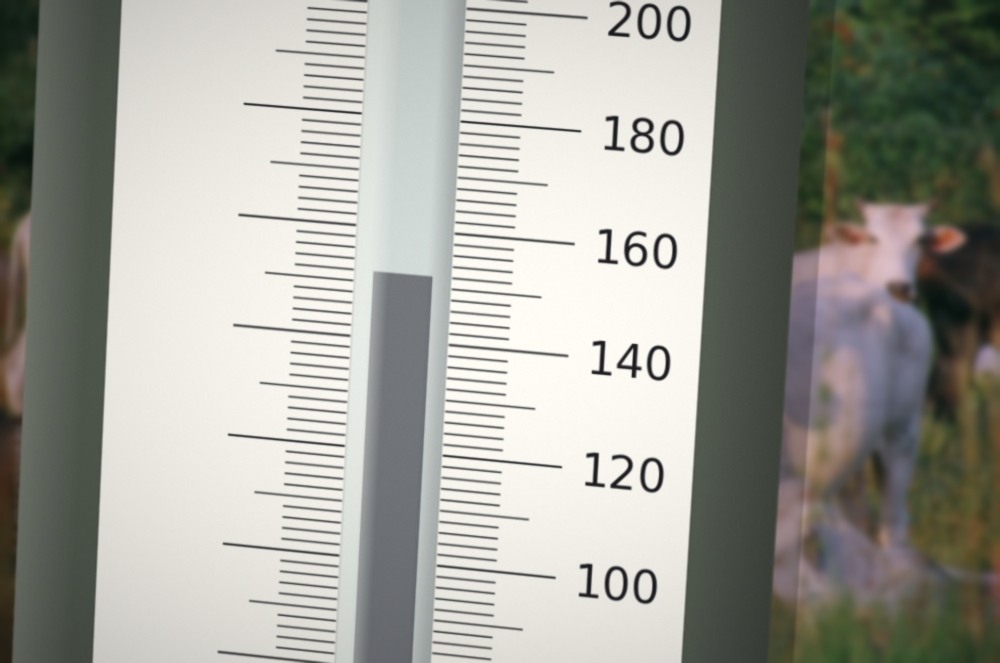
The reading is 152mmHg
